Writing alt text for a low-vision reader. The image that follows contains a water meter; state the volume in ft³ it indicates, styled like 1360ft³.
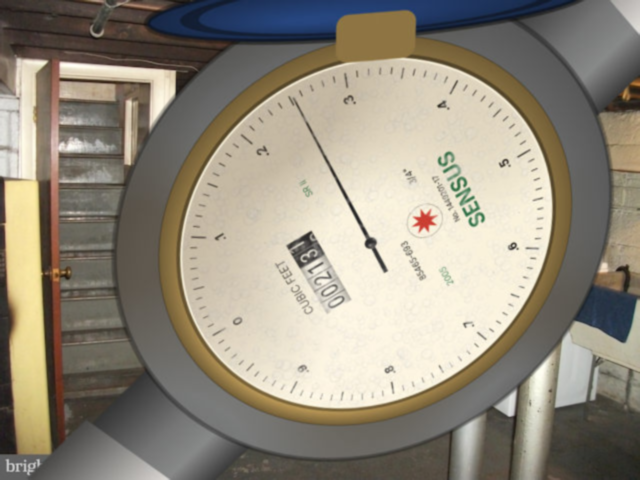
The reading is 2131.25ft³
